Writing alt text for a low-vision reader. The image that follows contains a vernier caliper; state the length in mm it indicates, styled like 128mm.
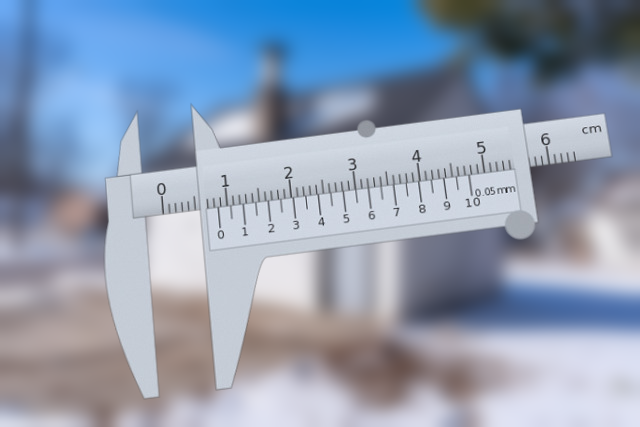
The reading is 8.6mm
